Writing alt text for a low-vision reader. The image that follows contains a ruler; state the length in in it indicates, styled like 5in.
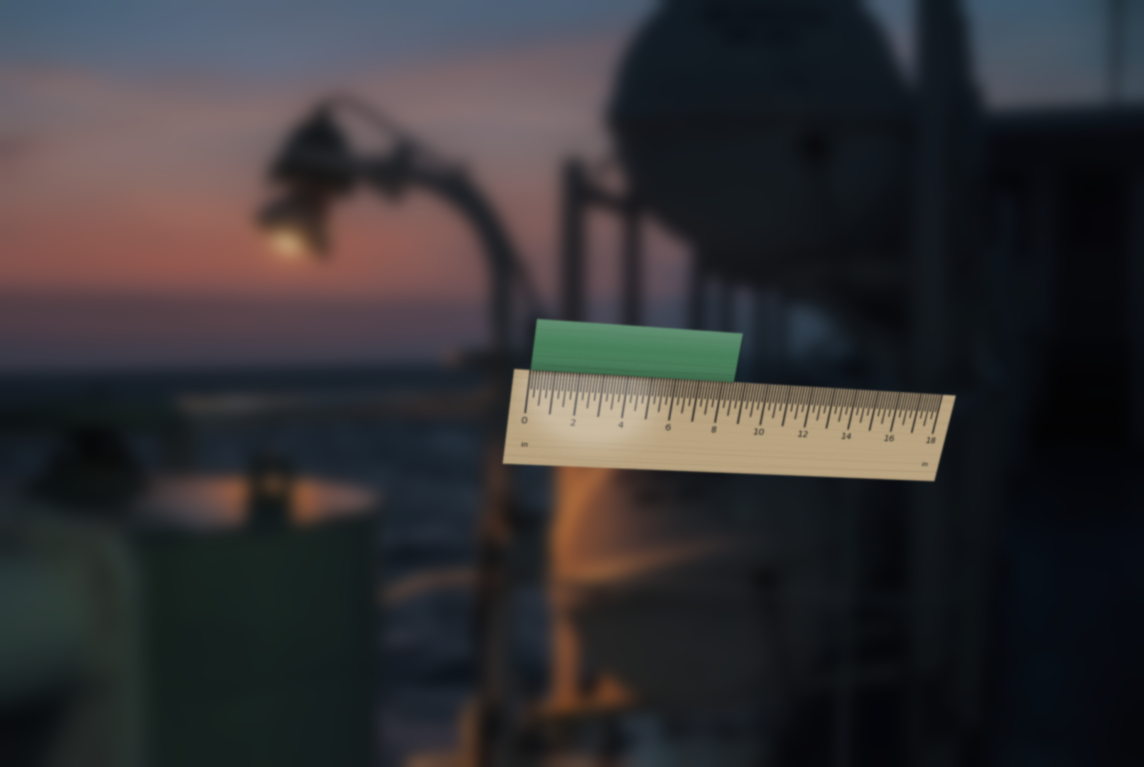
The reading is 8.5in
